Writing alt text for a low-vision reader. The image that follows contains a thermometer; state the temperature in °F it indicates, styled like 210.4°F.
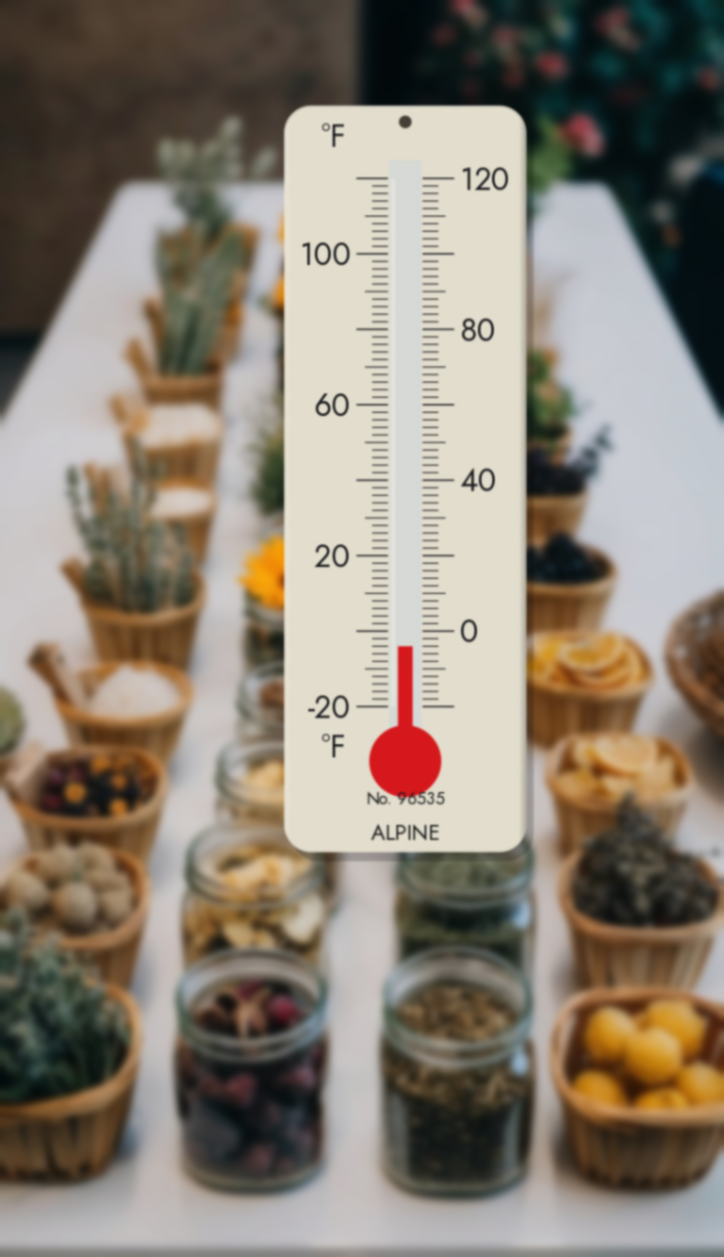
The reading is -4°F
